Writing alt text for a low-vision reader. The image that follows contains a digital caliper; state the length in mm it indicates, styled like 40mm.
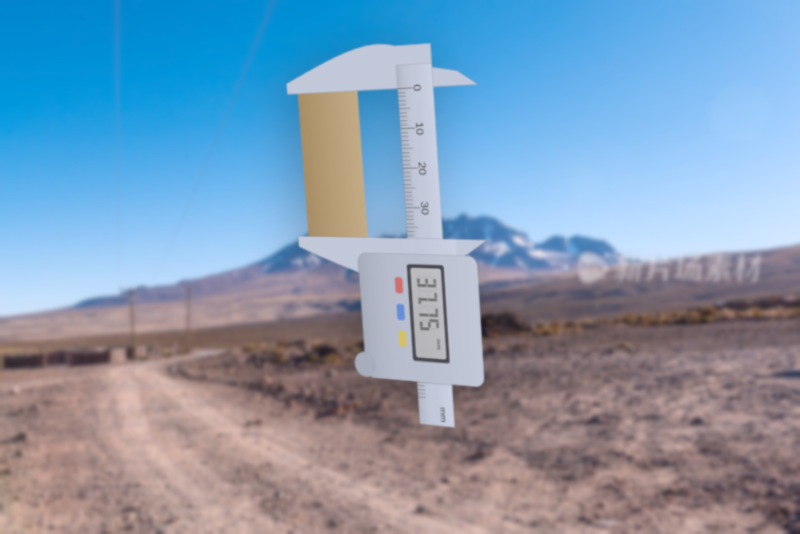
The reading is 37.75mm
